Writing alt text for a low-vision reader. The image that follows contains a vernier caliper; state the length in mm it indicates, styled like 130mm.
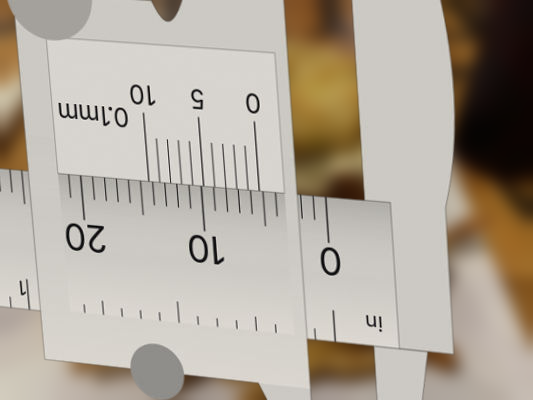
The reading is 5.3mm
